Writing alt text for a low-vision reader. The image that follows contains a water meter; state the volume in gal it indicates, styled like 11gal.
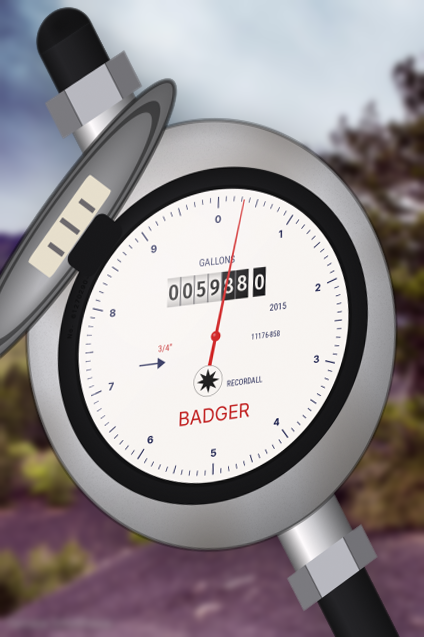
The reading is 59880.3gal
